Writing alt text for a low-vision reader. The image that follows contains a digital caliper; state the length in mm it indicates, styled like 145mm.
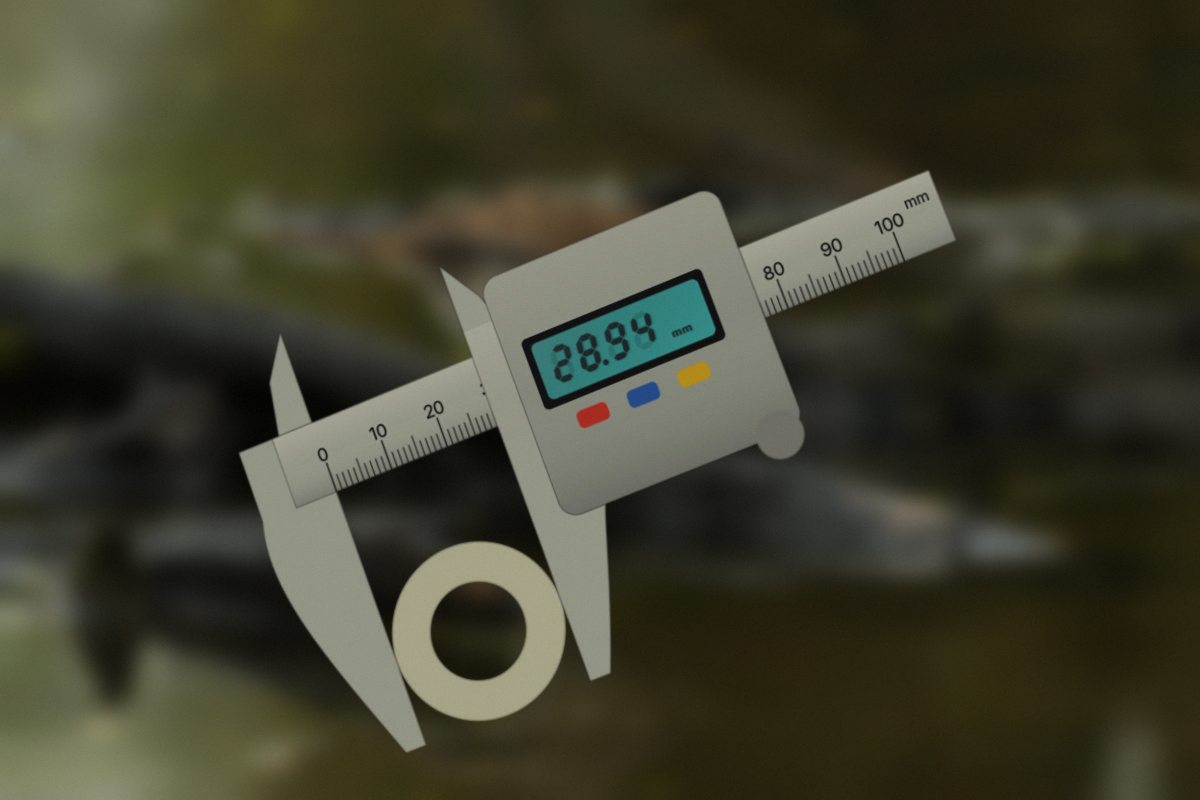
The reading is 28.94mm
